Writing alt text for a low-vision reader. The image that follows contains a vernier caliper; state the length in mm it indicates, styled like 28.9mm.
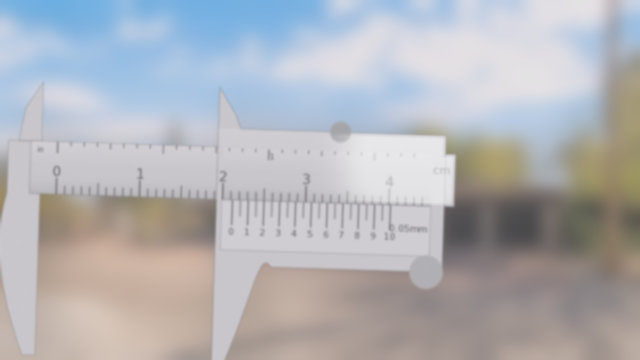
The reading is 21.2mm
